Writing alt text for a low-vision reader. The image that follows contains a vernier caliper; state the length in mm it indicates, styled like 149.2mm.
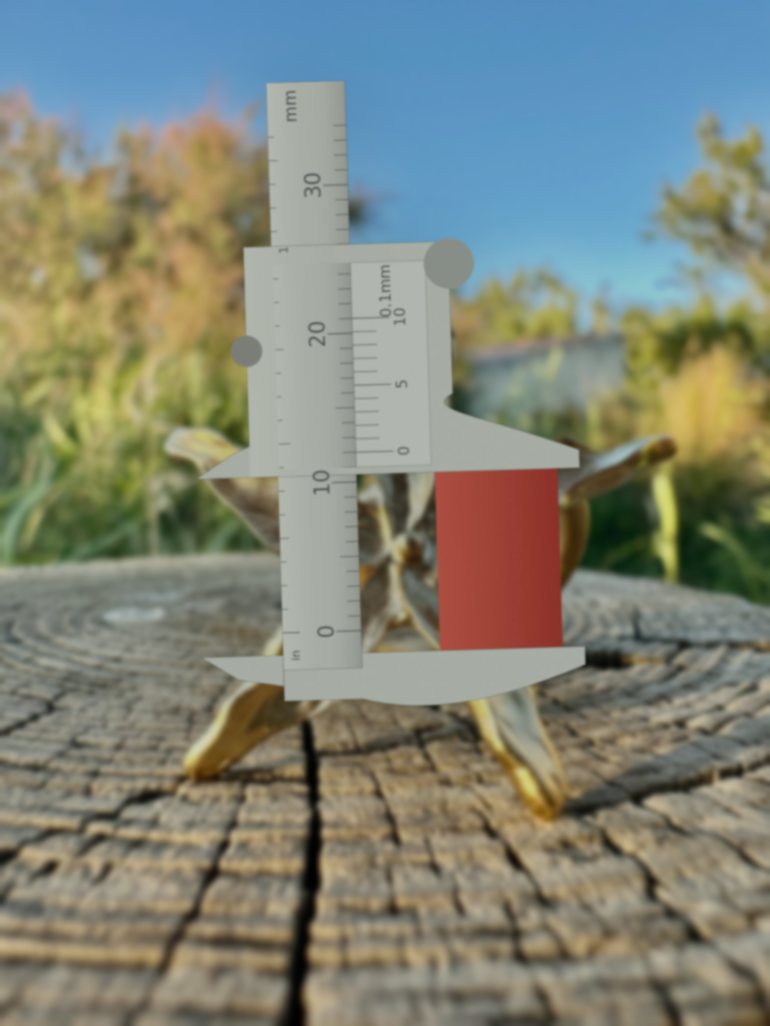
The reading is 12.0mm
